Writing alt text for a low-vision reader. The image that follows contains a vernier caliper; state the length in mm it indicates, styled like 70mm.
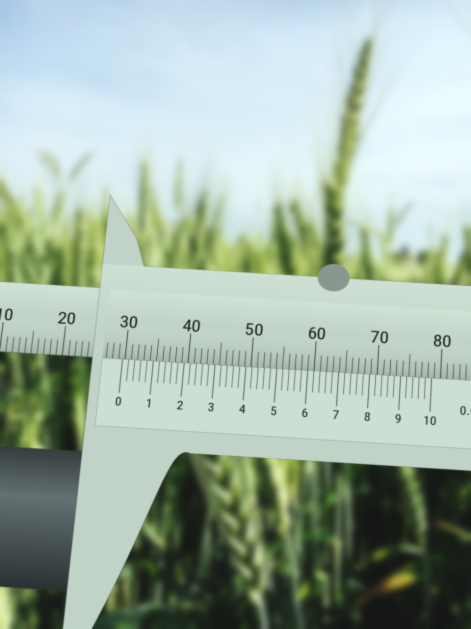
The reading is 29.6mm
